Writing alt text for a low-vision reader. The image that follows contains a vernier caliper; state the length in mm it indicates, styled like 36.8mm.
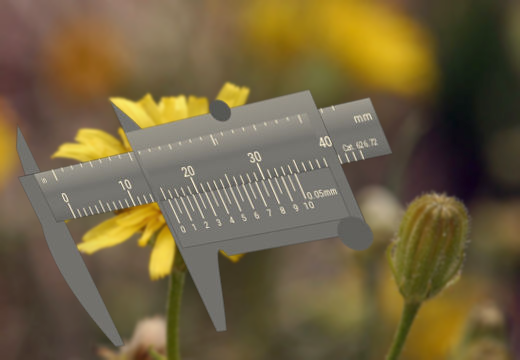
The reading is 15.4mm
